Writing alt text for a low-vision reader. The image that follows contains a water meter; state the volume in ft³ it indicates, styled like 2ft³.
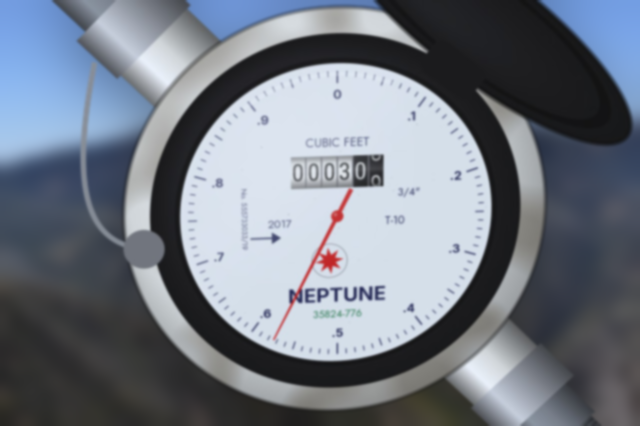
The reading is 308.57ft³
